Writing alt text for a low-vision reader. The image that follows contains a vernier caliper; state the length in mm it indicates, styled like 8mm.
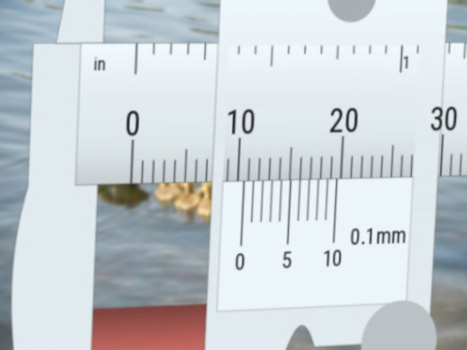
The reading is 10.6mm
